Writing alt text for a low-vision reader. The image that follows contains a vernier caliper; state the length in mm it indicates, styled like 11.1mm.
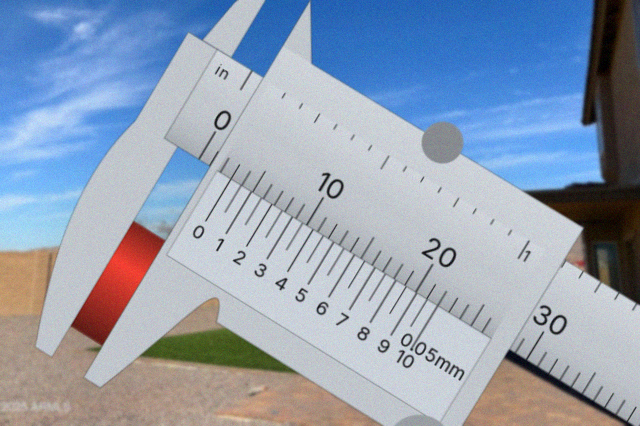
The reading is 3.0mm
